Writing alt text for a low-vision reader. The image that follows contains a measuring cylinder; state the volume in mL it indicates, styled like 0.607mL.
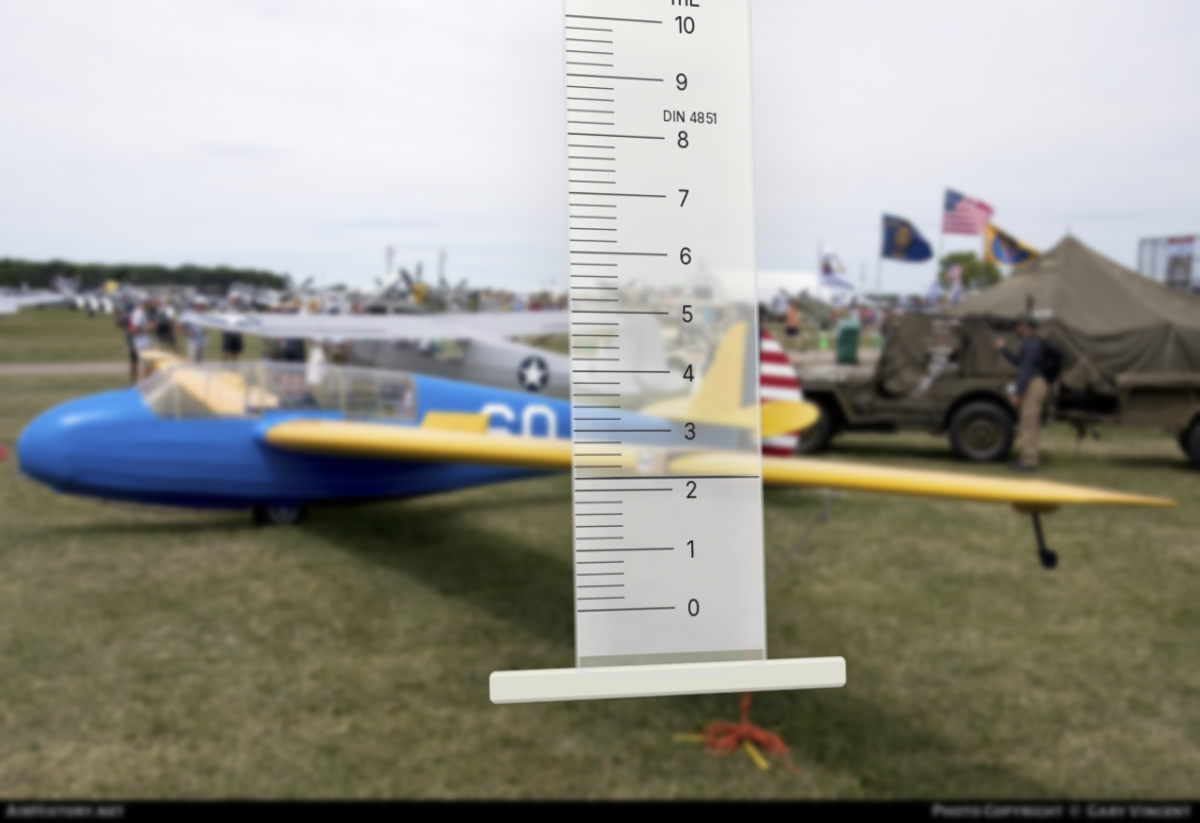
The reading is 2.2mL
